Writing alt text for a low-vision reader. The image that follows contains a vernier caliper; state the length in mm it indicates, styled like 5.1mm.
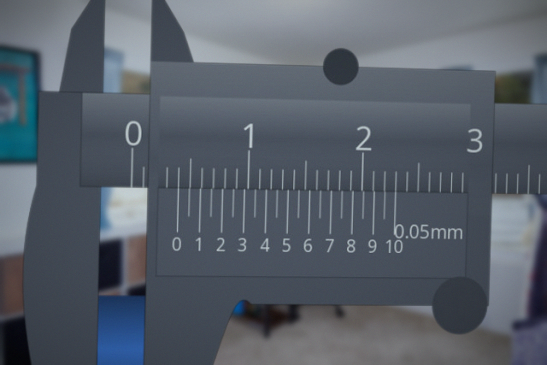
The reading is 4.0mm
